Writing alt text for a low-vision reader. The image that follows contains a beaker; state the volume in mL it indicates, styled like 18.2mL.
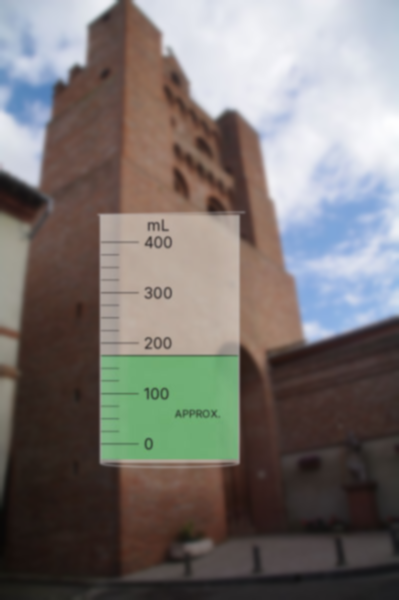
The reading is 175mL
